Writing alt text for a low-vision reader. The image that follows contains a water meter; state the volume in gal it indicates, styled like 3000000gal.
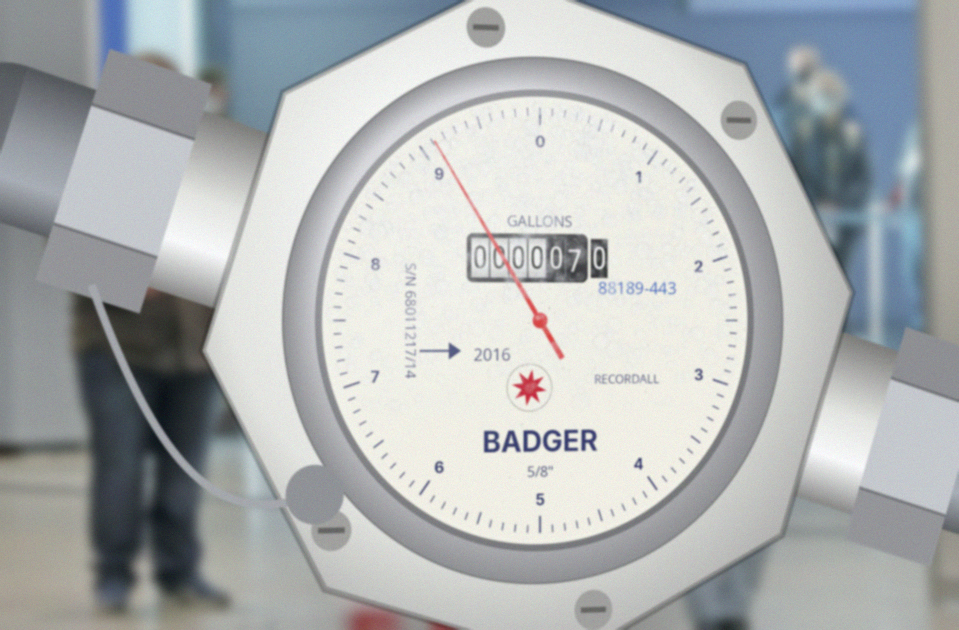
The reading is 69.1gal
